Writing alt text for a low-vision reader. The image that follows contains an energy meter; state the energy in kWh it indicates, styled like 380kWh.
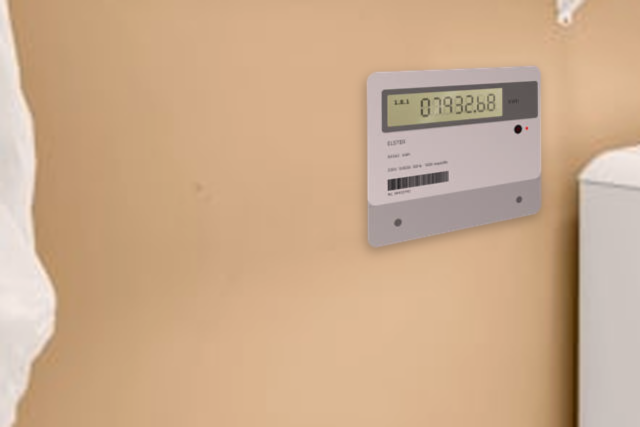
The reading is 7932.68kWh
